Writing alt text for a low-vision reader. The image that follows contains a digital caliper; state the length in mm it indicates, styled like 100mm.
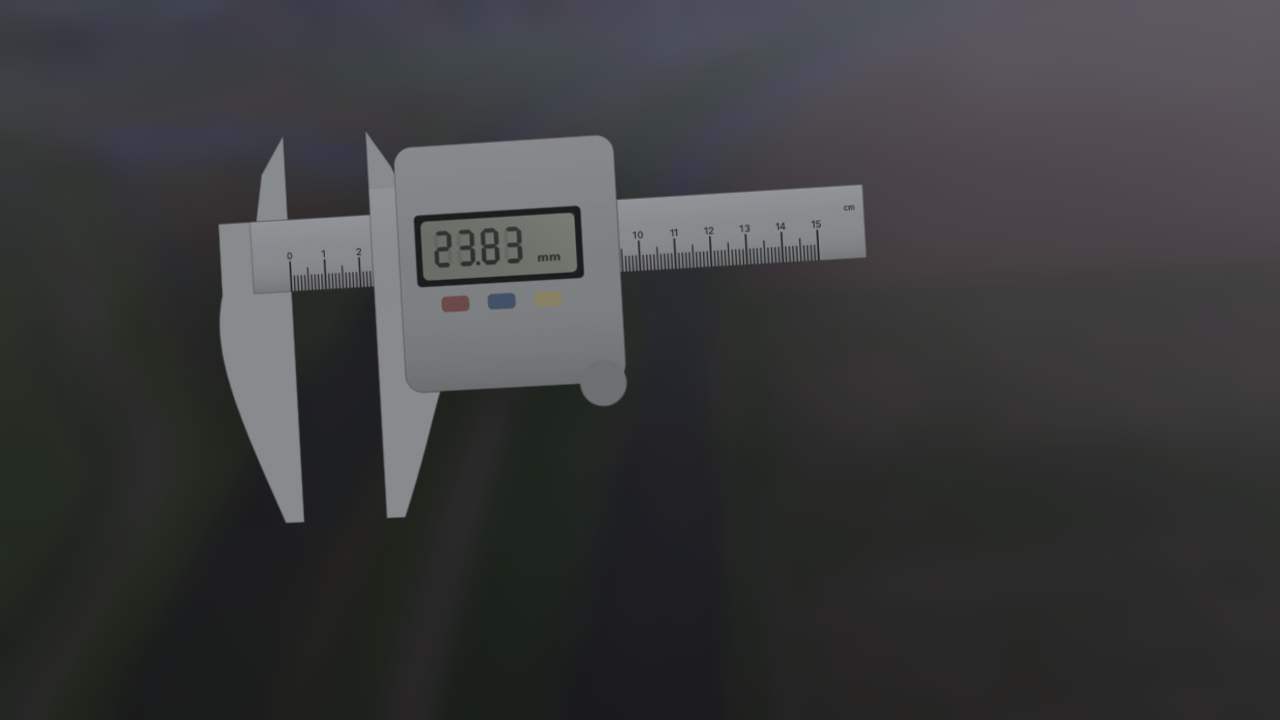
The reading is 23.83mm
